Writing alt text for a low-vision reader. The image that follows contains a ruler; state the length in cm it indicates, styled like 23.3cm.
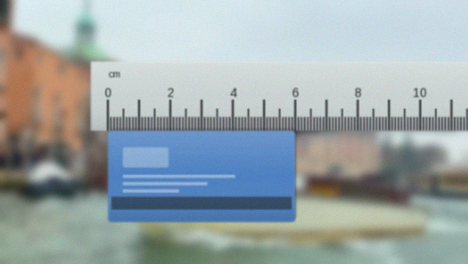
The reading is 6cm
